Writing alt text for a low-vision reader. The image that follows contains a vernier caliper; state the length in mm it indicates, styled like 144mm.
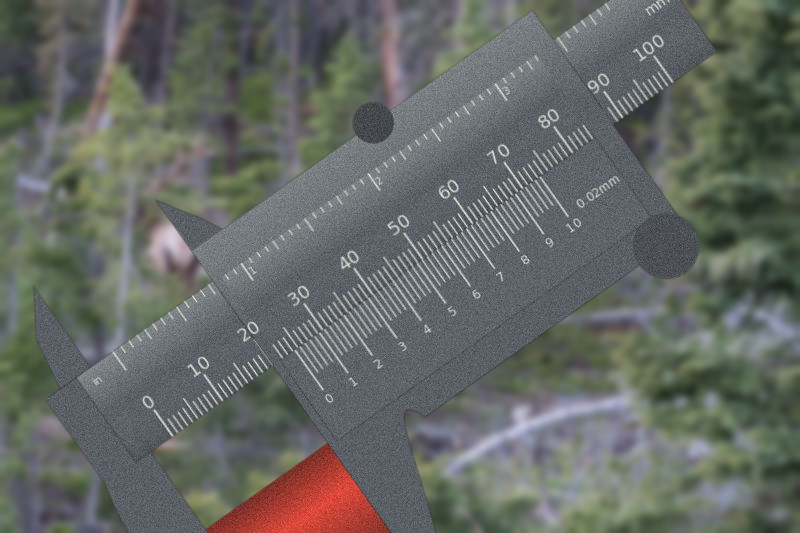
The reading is 24.4mm
